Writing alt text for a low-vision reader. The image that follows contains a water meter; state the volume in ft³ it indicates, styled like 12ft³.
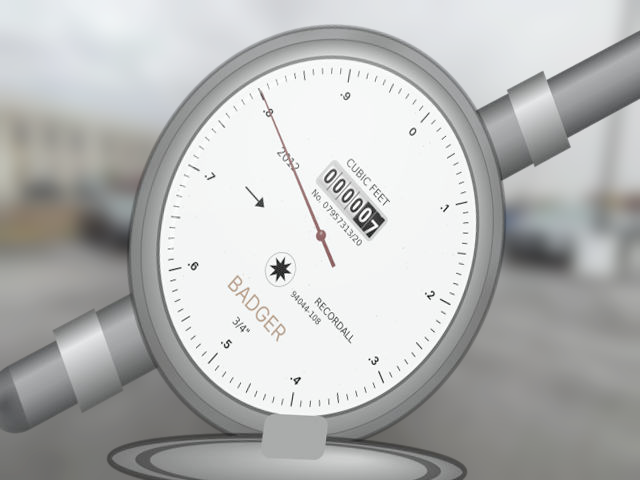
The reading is 6.80ft³
